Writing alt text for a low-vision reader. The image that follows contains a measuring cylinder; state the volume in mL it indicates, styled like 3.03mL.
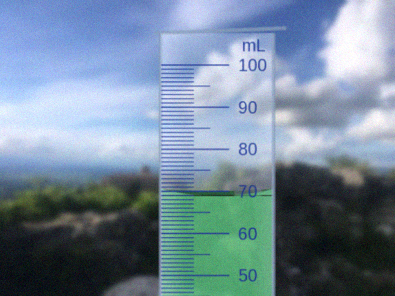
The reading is 69mL
